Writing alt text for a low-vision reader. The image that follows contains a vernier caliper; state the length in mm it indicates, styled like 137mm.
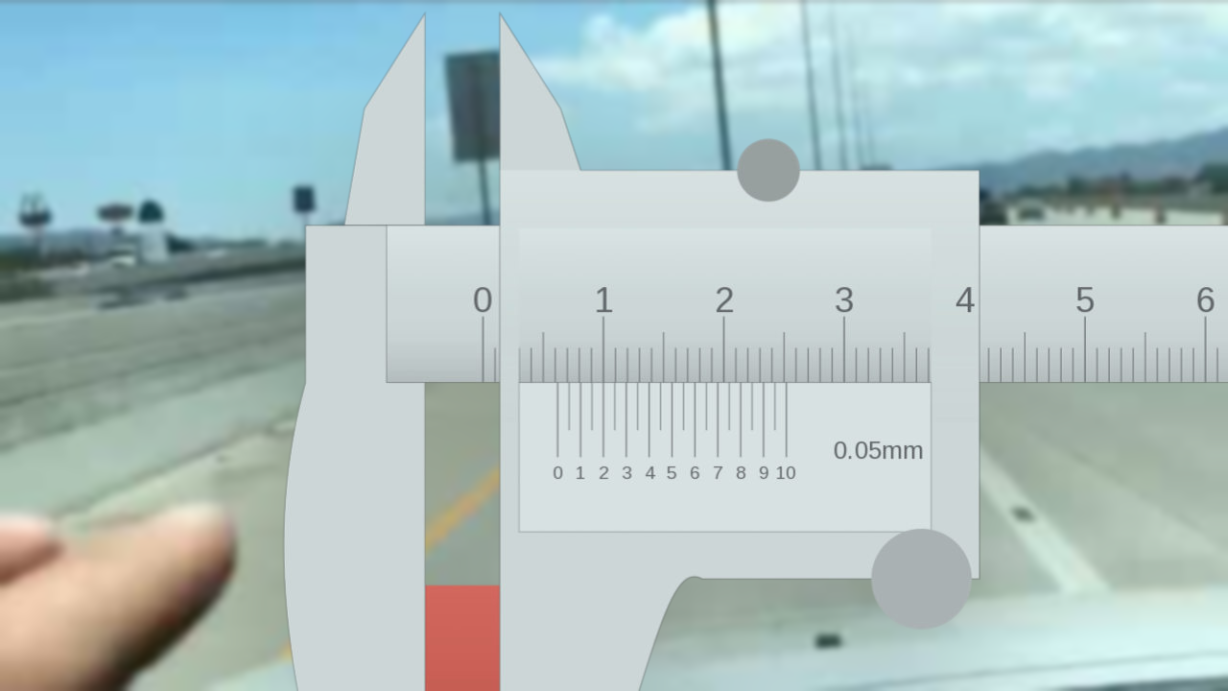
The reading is 6.2mm
